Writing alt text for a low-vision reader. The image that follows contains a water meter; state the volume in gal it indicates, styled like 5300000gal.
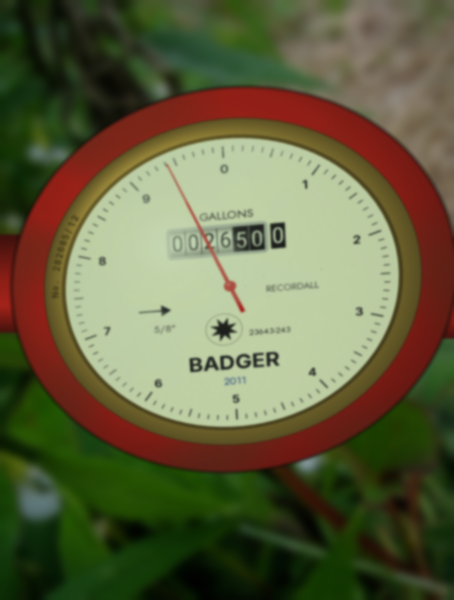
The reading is 26499.4gal
